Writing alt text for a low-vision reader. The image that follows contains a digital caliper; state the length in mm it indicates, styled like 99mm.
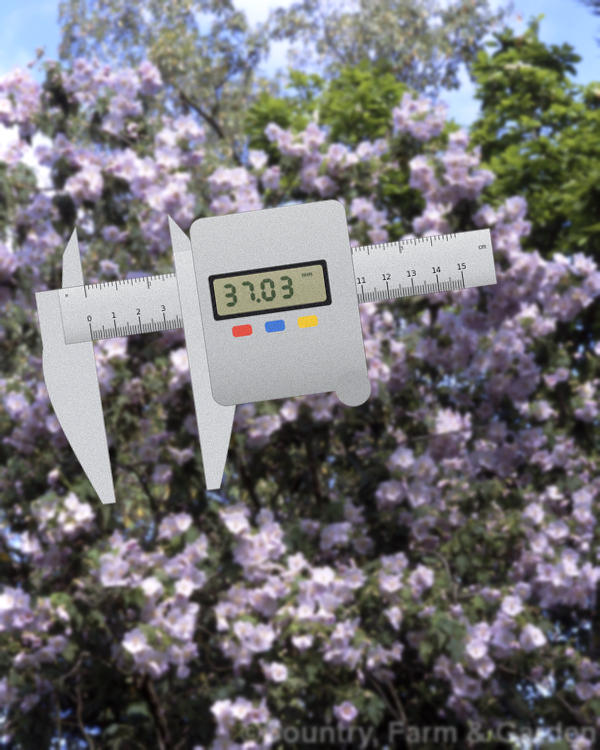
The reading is 37.03mm
